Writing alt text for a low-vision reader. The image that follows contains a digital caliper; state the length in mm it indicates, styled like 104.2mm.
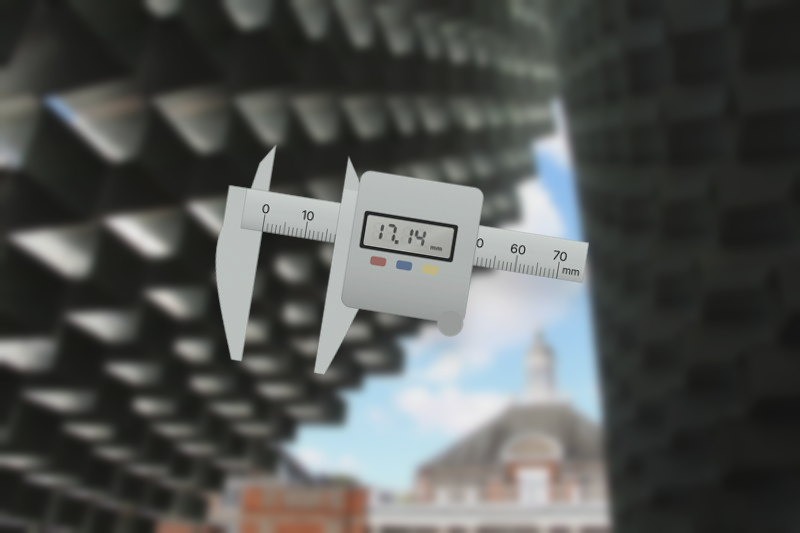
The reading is 17.14mm
